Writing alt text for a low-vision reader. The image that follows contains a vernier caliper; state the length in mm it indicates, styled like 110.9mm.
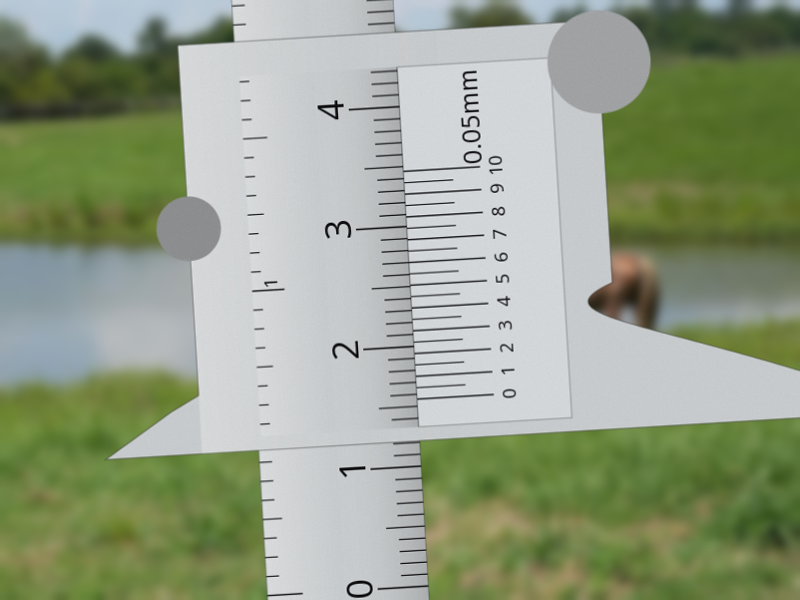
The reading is 15.6mm
